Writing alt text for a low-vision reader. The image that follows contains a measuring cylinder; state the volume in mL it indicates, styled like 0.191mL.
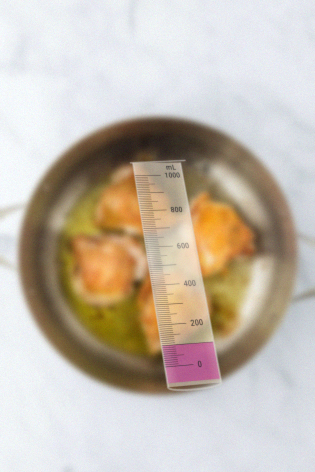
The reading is 100mL
